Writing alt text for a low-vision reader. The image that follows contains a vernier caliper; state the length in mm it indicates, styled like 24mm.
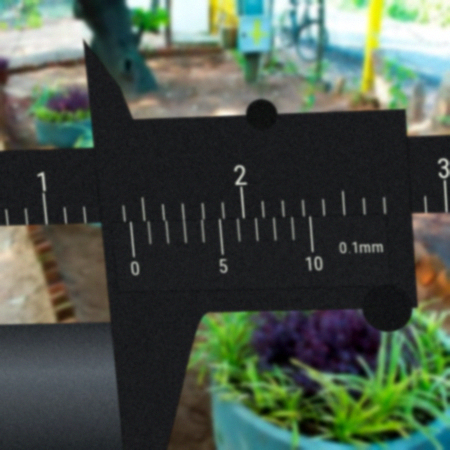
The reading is 14.3mm
